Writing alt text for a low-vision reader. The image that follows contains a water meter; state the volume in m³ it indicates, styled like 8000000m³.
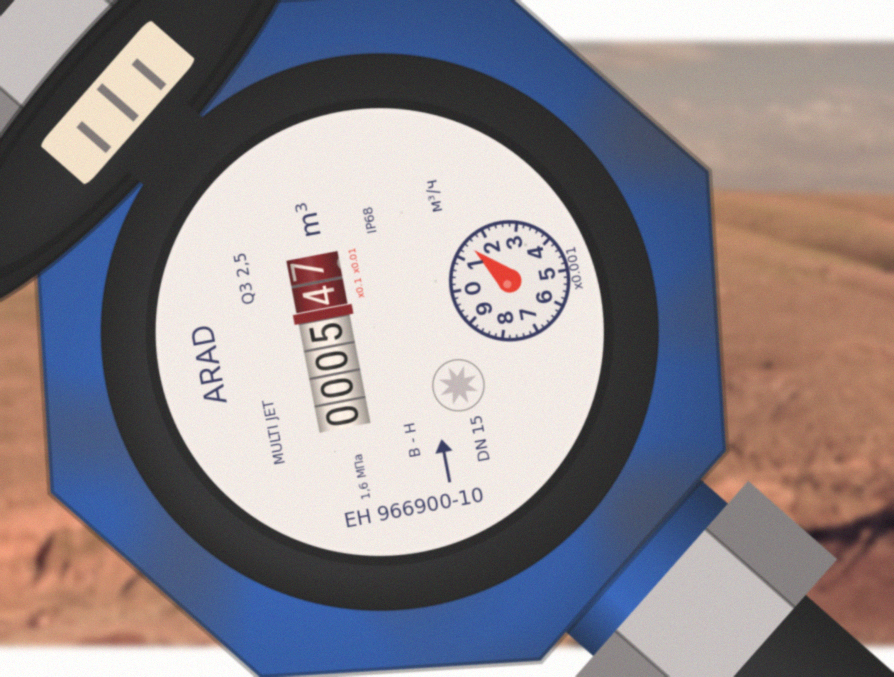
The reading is 5.471m³
